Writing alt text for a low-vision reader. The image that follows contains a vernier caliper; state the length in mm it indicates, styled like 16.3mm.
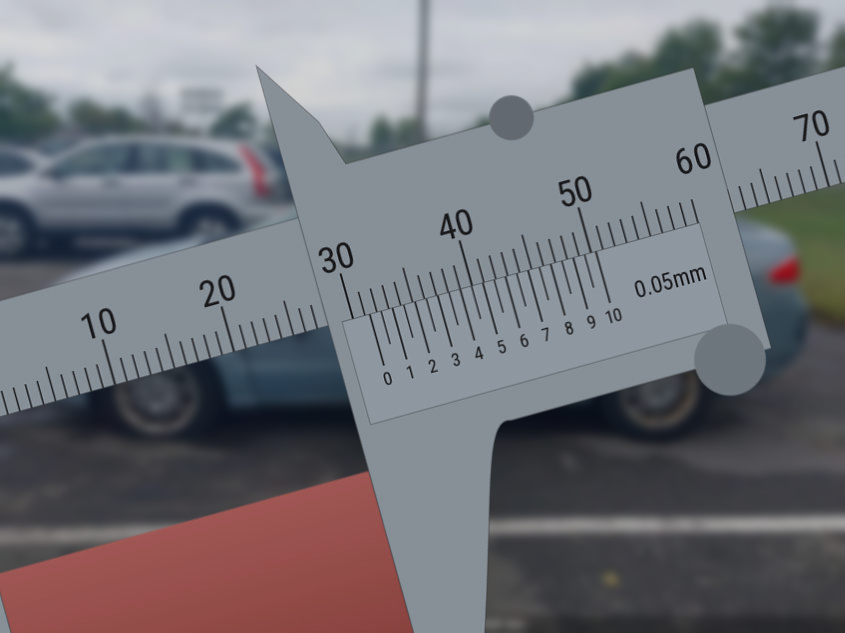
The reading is 31.4mm
